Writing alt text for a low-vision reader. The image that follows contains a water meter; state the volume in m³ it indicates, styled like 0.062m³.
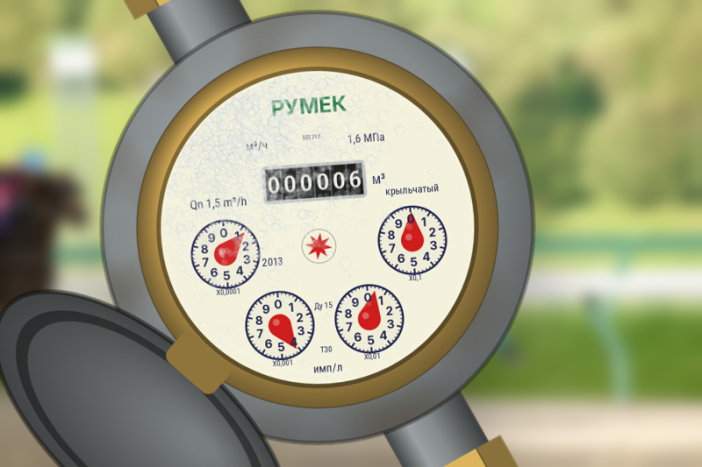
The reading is 6.0041m³
